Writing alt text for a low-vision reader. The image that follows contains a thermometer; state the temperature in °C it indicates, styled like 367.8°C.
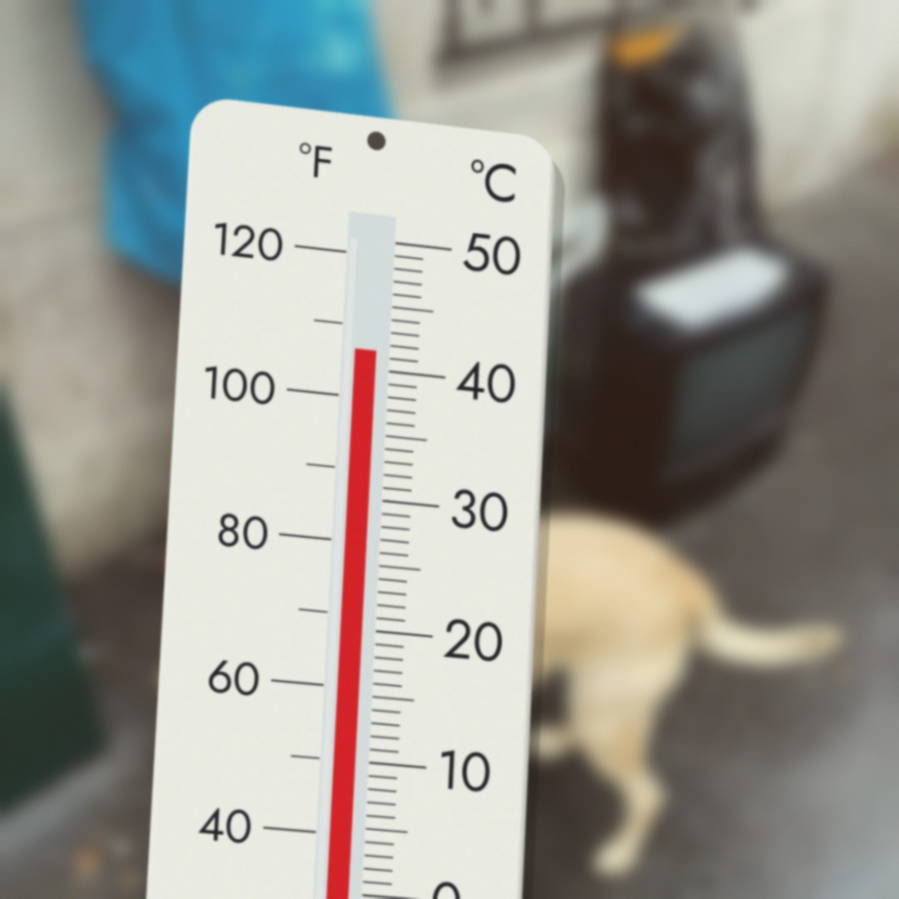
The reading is 41.5°C
